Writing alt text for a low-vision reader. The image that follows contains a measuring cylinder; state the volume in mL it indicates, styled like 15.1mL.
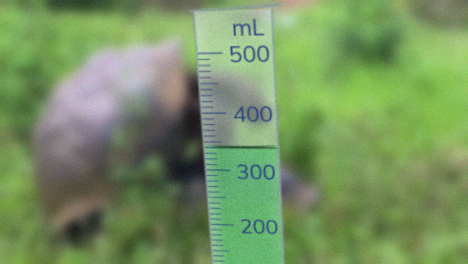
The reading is 340mL
